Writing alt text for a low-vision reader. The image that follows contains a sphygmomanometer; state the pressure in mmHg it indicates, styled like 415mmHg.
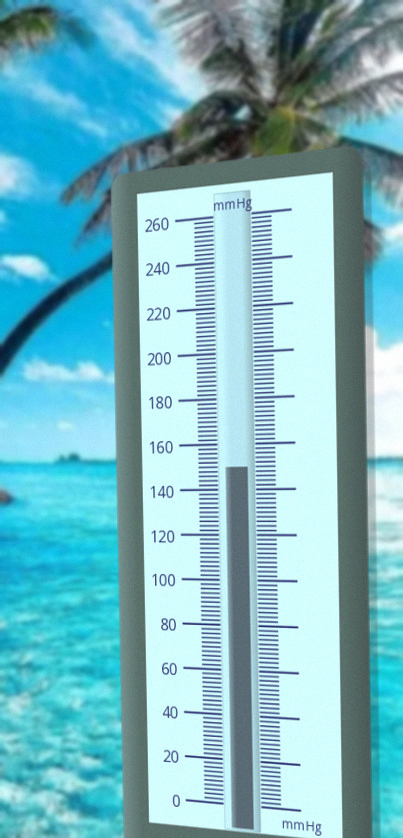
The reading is 150mmHg
